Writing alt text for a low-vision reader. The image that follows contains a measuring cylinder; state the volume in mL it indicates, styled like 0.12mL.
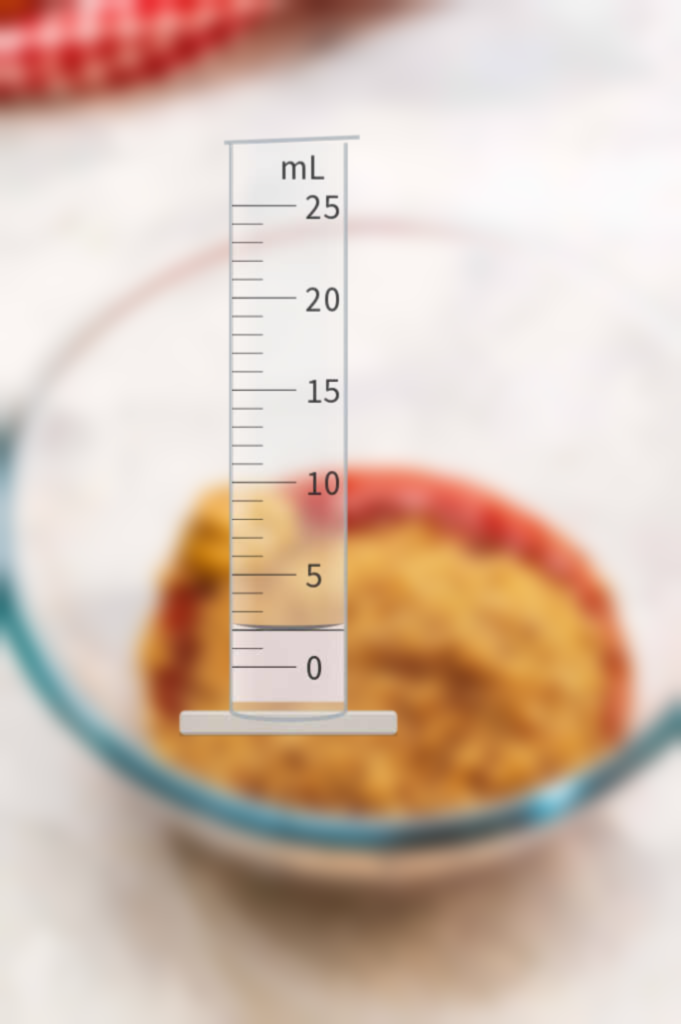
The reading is 2mL
